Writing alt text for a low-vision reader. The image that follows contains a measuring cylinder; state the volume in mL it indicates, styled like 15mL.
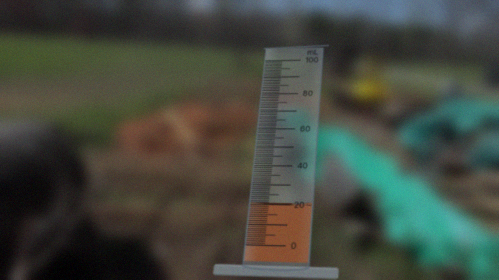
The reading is 20mL
